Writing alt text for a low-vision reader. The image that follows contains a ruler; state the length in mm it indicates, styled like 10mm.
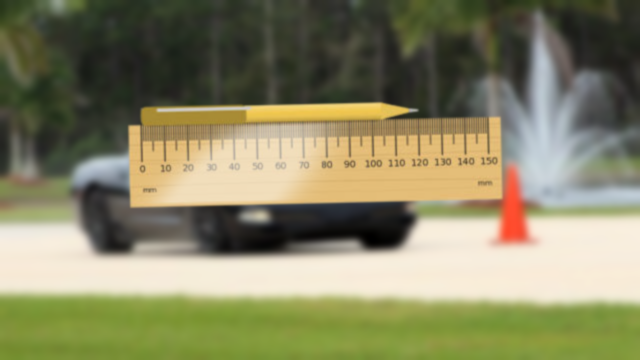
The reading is 120mm
